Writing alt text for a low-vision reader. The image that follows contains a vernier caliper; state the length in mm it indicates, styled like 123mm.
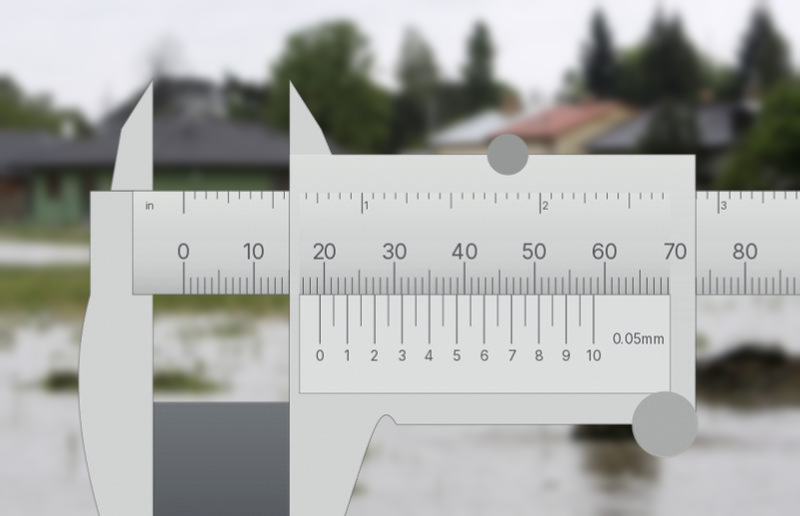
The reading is 19.4mm
